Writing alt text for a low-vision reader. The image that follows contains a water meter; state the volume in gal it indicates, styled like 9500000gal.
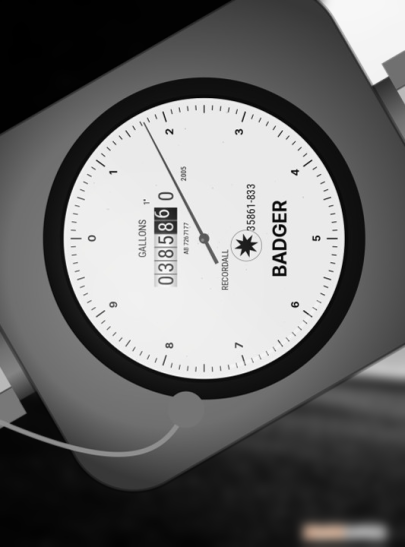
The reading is 385861.7gal
